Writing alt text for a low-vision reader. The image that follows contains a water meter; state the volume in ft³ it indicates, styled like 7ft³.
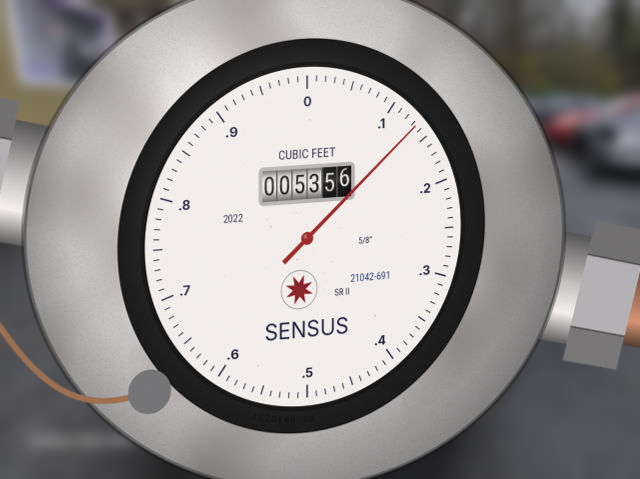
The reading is 5356.13ft³
